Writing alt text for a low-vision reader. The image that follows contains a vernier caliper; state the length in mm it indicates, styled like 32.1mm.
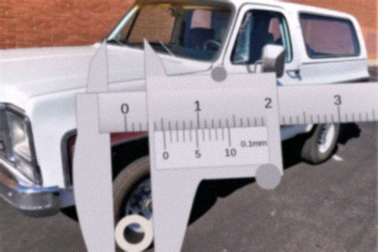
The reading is 5.2mm
